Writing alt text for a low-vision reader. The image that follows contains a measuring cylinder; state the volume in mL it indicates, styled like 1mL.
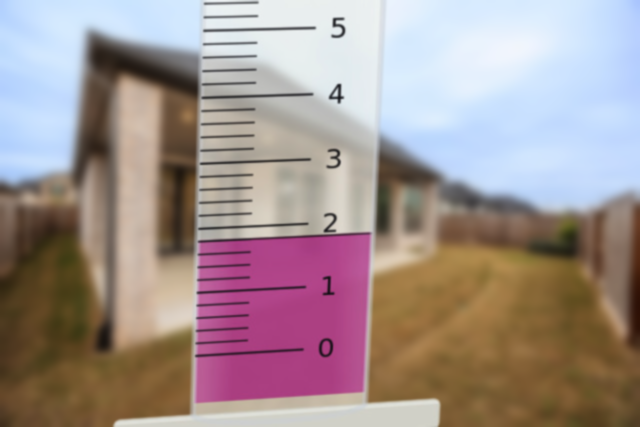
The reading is 1.8mL
